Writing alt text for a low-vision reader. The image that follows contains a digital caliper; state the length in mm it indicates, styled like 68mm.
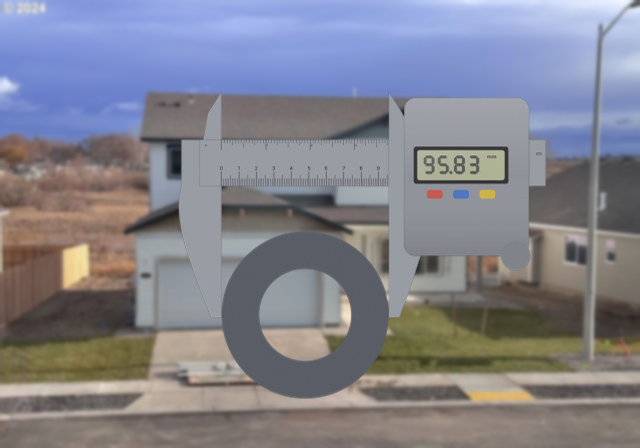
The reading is 95.83mm
